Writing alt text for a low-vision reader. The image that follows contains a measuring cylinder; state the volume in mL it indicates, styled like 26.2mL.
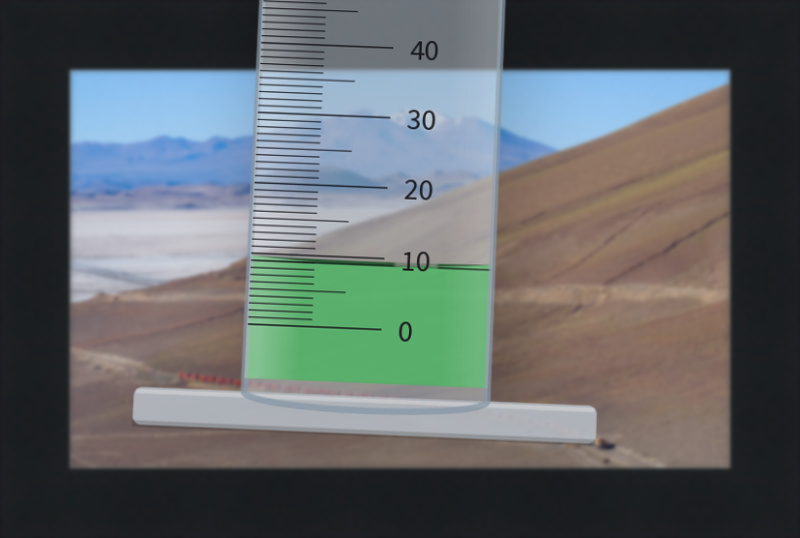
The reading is 9mL
